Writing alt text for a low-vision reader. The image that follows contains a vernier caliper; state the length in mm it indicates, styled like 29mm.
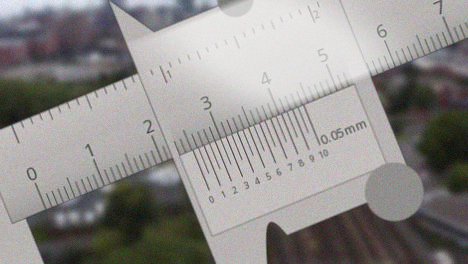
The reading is 25.2mm
